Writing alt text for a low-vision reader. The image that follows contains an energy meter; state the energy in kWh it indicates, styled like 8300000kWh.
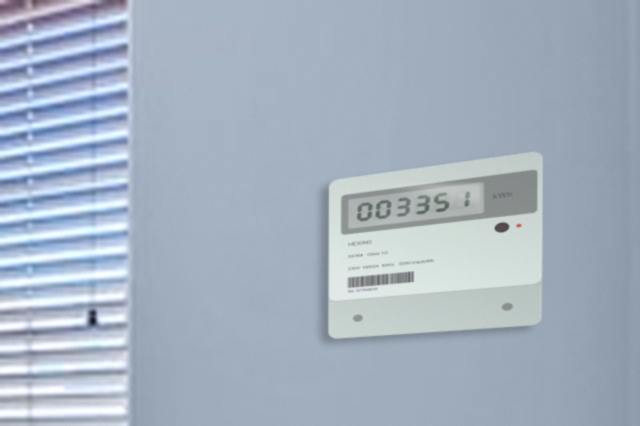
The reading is 3351kWh
